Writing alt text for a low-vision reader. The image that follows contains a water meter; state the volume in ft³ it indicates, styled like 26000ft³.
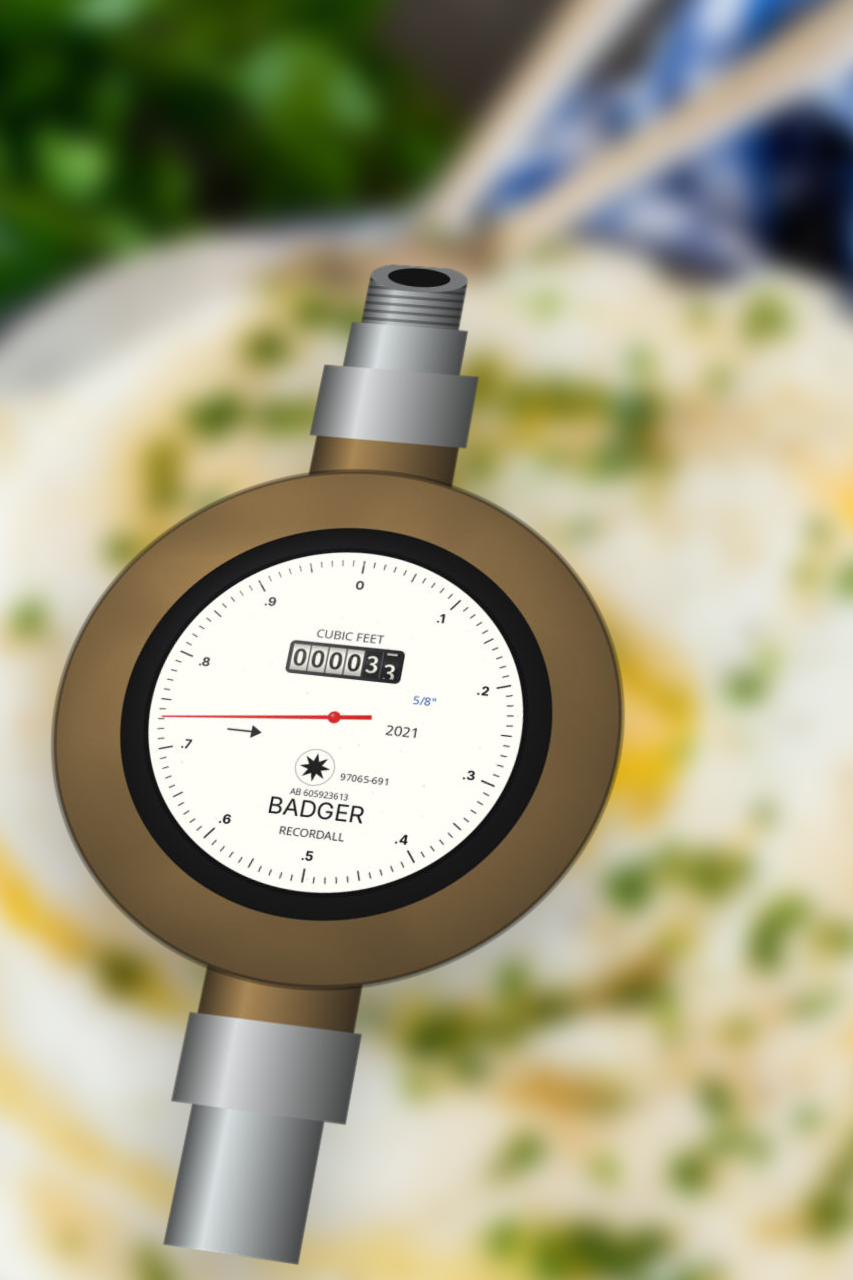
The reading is 32.73ft³
